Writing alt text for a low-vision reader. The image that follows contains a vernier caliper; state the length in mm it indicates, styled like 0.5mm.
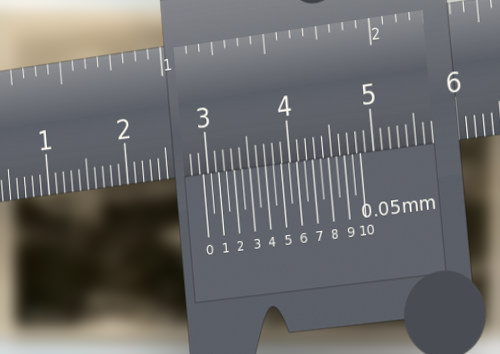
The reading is 29.4mm
